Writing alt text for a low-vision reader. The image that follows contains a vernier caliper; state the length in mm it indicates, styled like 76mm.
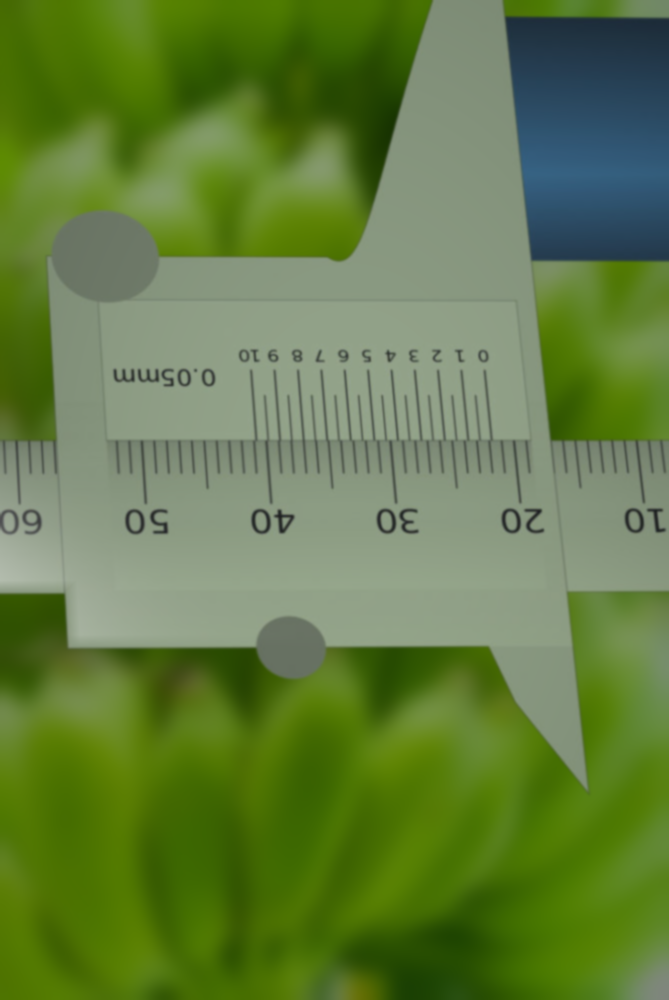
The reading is 21.8mm
